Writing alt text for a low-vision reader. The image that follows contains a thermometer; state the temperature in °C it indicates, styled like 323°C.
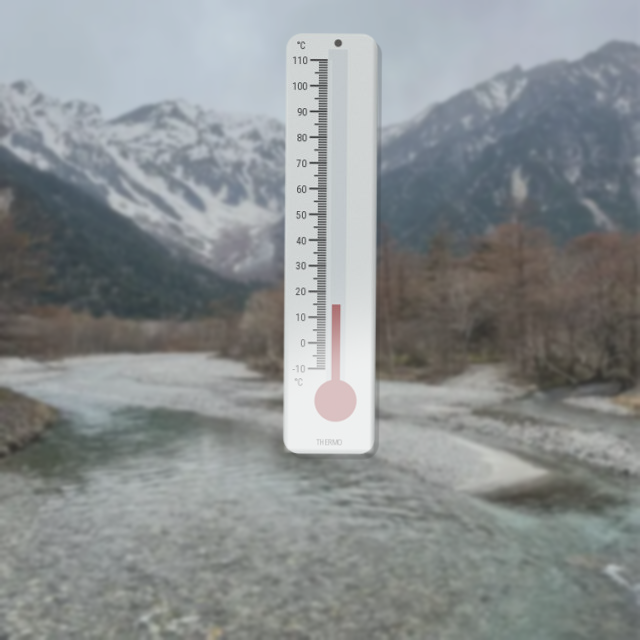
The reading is 15°C
